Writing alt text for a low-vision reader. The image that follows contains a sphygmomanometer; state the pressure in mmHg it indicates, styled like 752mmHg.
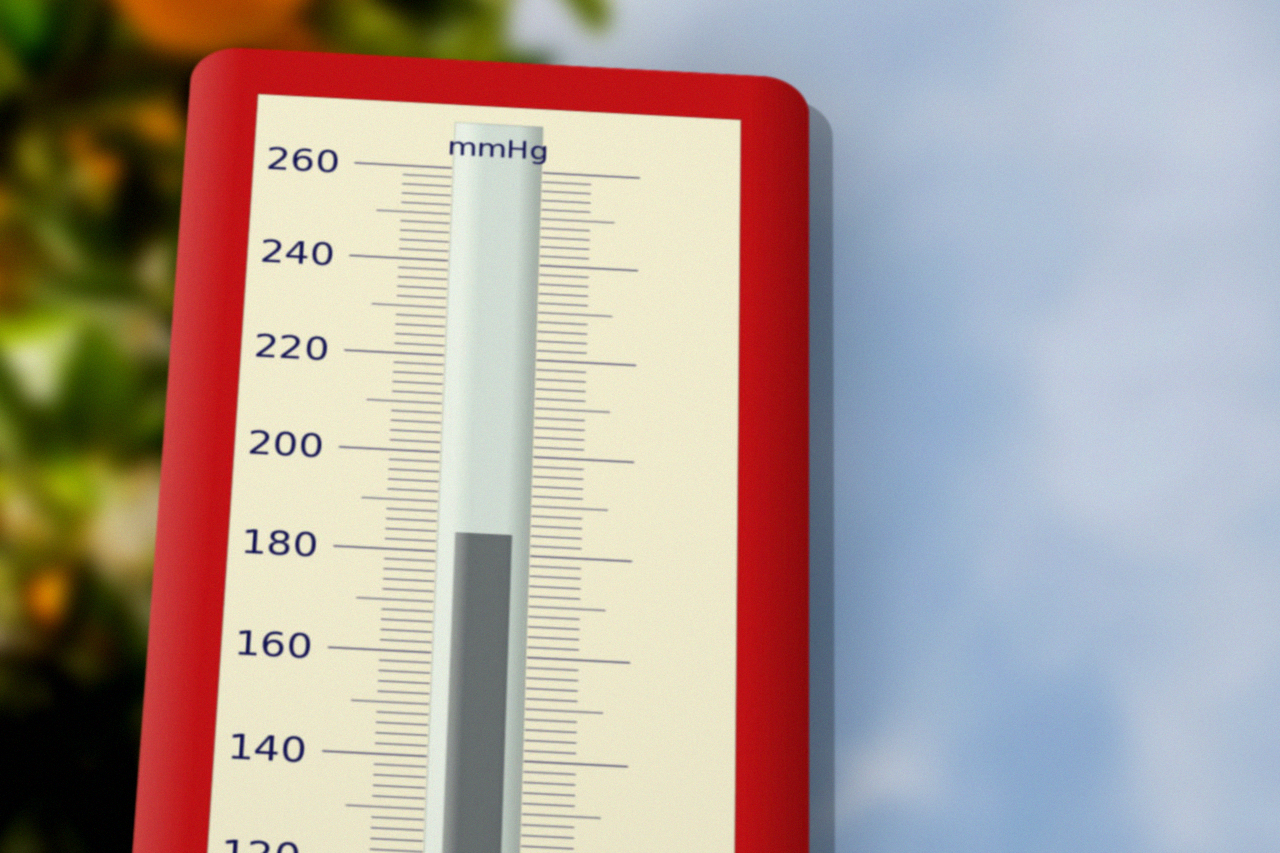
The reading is 184mmHg
